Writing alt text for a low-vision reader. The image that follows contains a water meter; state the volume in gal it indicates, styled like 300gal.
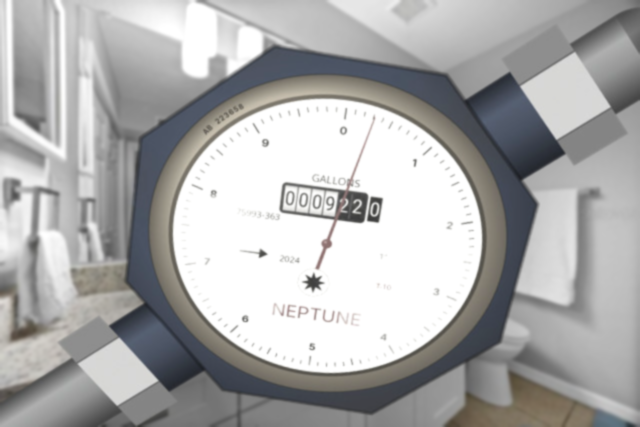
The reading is 9220.3gal
